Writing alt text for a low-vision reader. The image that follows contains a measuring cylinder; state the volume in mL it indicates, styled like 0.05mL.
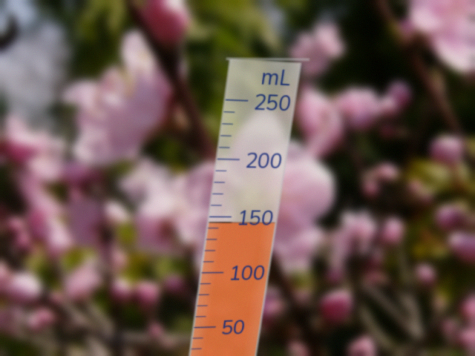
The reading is 145mL
